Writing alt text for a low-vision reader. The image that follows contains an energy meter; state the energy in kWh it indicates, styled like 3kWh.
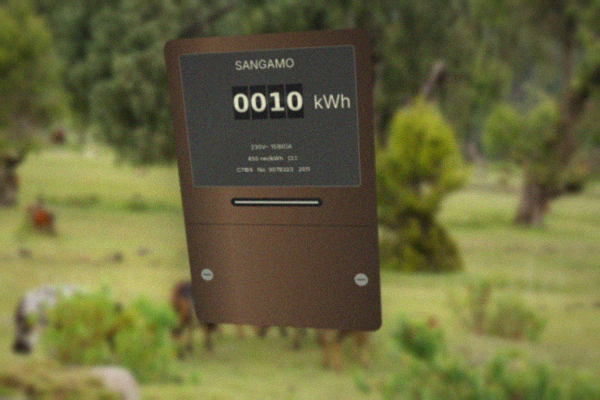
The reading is 10kWh
